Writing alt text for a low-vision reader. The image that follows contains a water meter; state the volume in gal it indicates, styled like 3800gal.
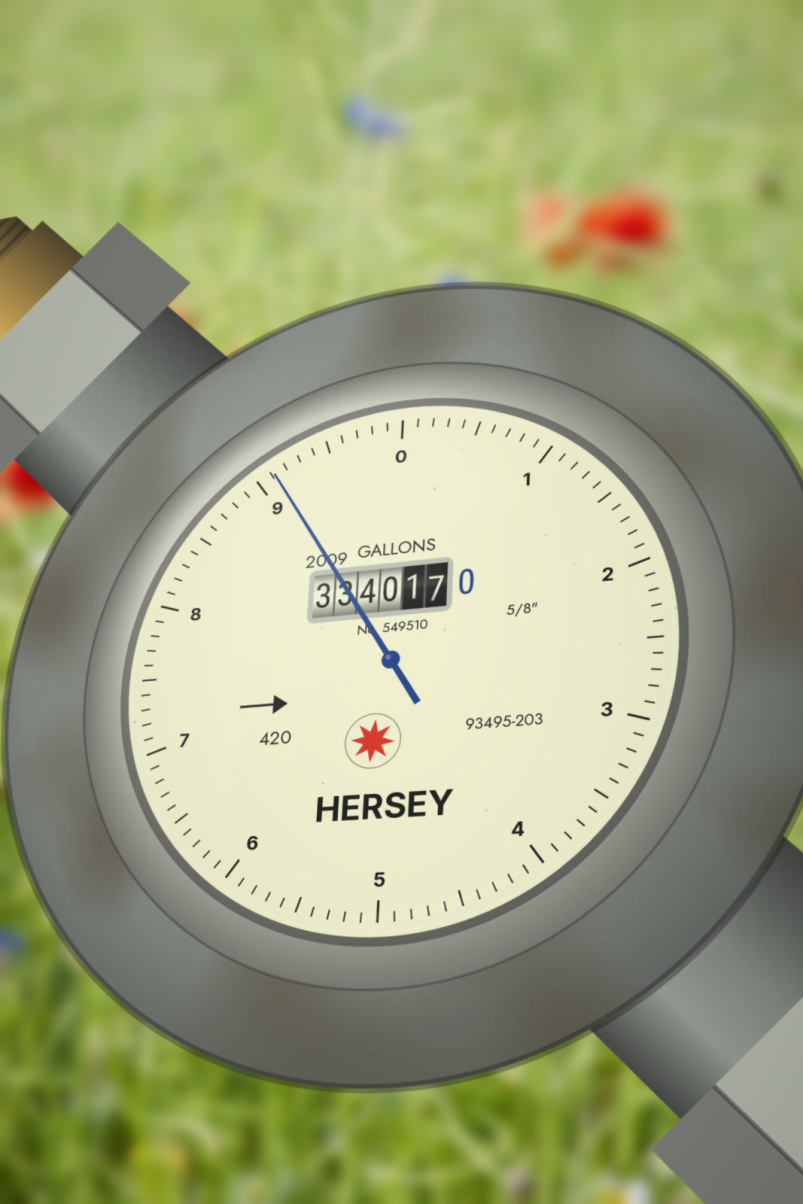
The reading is 3340169.1gal
